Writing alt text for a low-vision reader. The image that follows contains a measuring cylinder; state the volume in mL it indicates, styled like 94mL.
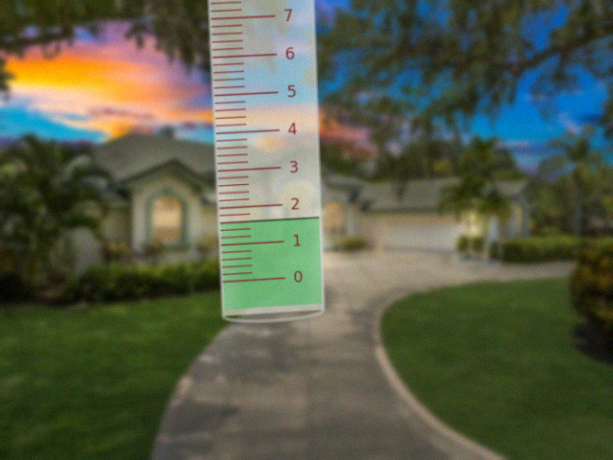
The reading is 1.6mL
